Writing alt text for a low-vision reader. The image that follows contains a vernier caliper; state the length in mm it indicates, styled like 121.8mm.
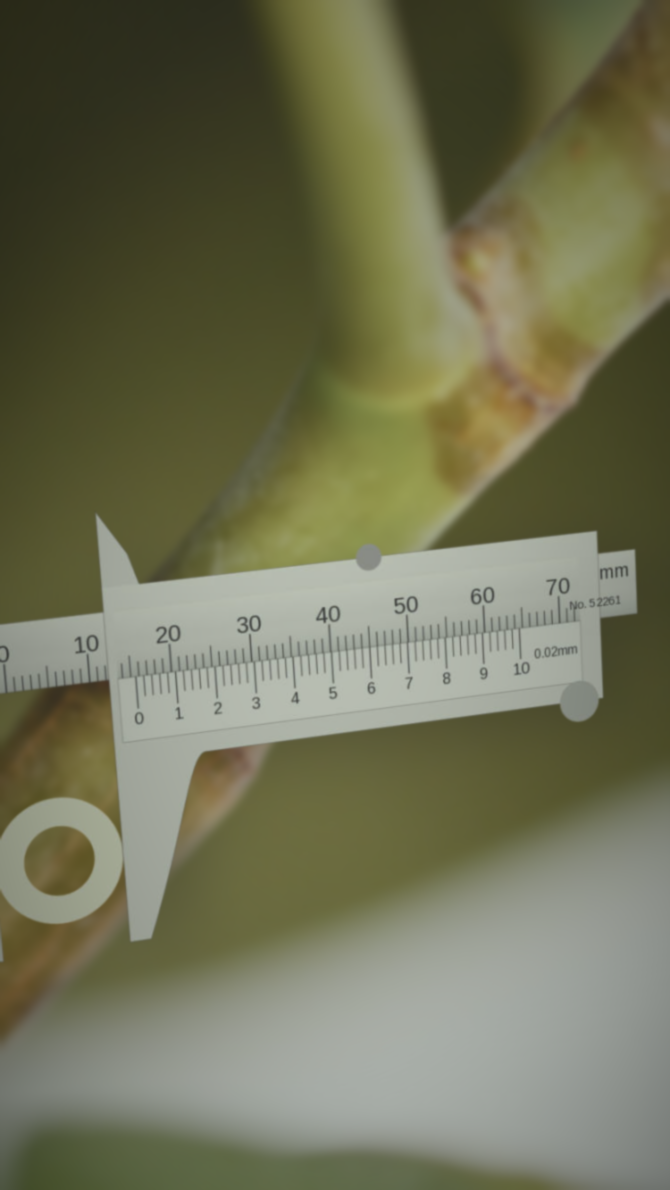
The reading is 15.6mm
